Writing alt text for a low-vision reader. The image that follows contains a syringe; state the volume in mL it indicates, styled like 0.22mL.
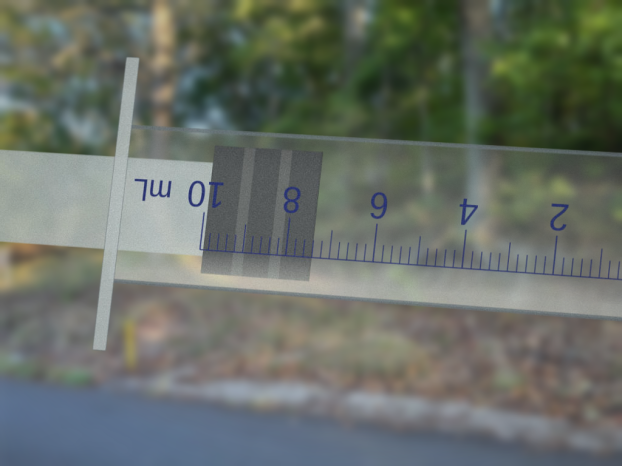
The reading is 7.4mL
